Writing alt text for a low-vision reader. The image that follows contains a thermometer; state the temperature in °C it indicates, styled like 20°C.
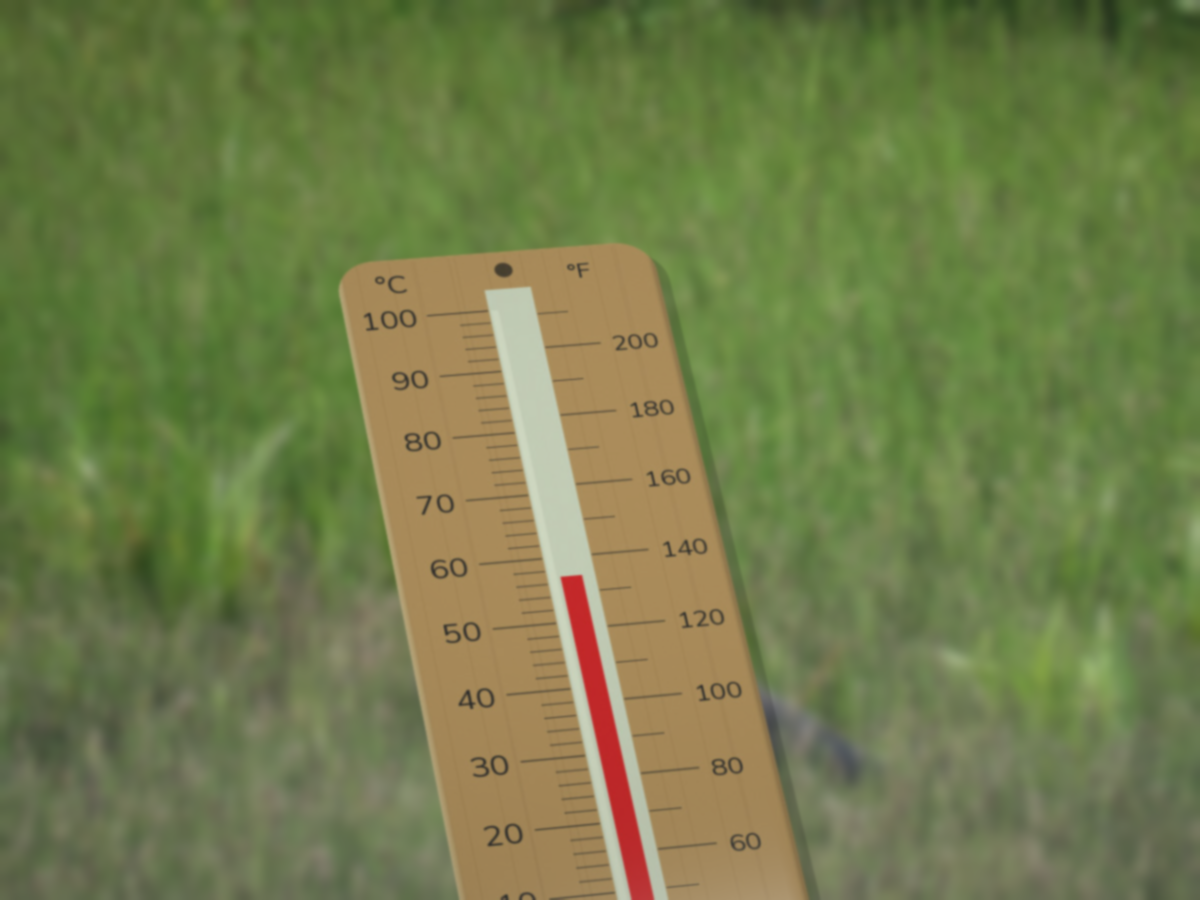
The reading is 57°C
